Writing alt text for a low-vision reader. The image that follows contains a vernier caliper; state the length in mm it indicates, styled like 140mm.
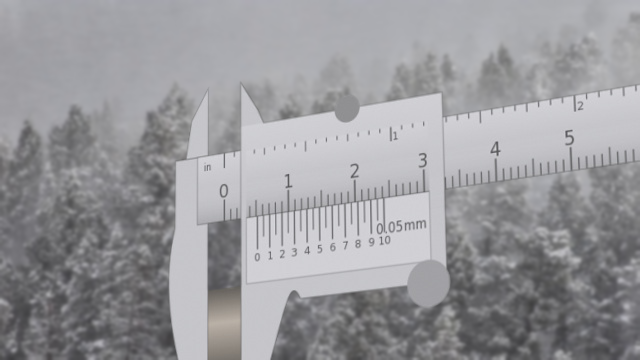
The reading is 5.2mm
